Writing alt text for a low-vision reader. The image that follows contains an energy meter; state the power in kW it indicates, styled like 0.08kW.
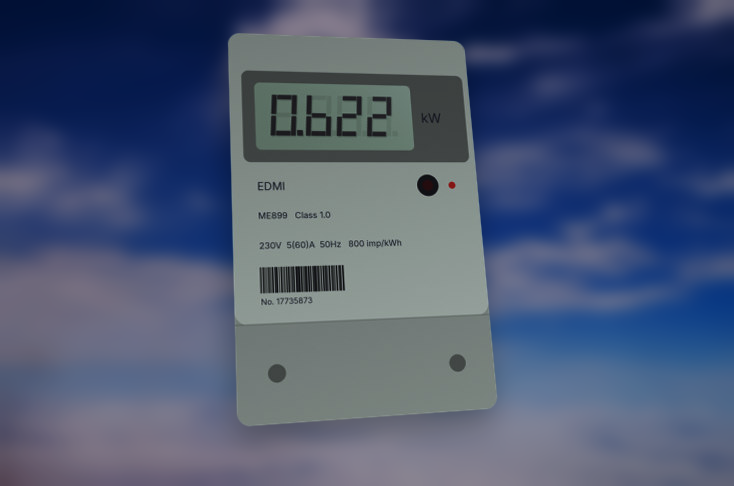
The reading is 0.622kW
